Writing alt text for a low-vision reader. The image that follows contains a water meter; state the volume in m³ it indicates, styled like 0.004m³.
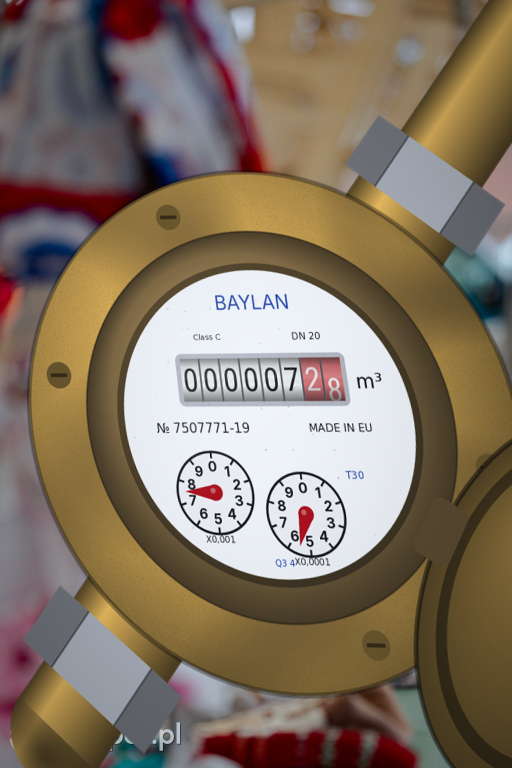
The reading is 7.2775m³
